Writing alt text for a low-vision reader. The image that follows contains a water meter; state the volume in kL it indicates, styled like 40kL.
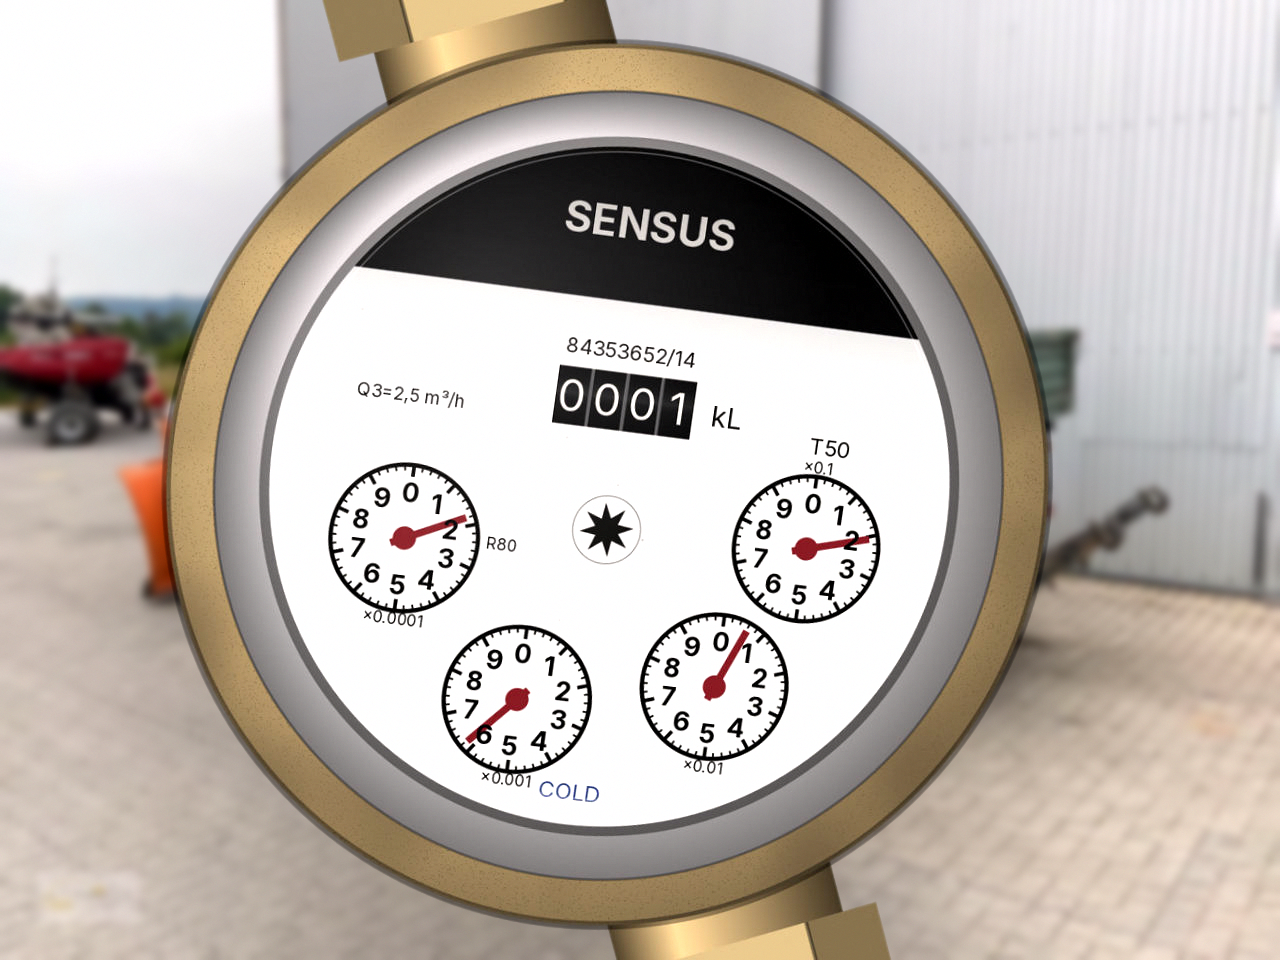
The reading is 1.2061kL
